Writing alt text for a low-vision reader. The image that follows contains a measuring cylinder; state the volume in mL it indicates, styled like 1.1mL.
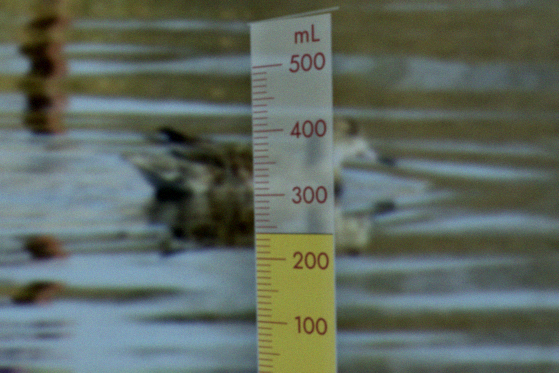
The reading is 240mL
